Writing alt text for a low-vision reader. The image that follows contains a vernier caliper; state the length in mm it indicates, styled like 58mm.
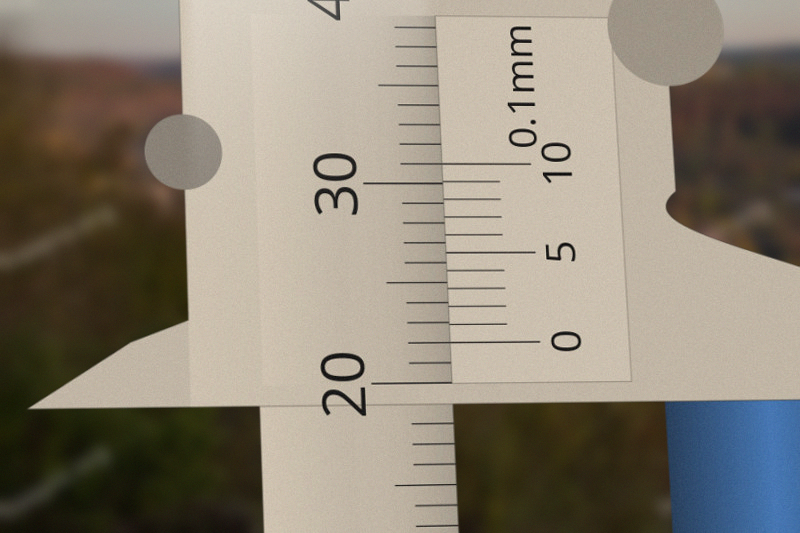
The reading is 22.0mm
